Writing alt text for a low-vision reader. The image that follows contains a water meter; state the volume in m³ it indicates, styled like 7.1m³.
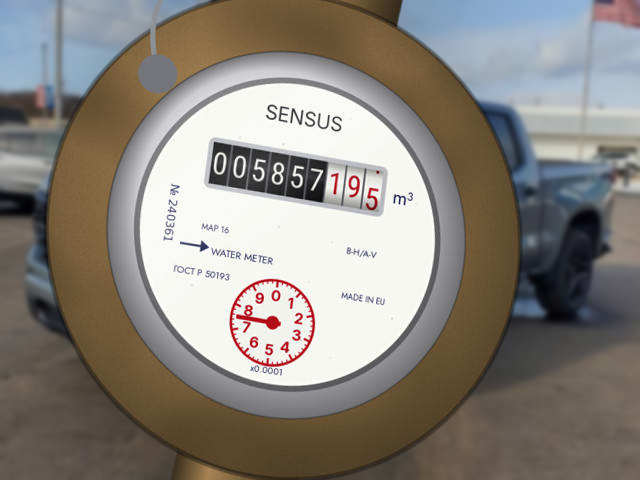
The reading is 5857.1947m³
